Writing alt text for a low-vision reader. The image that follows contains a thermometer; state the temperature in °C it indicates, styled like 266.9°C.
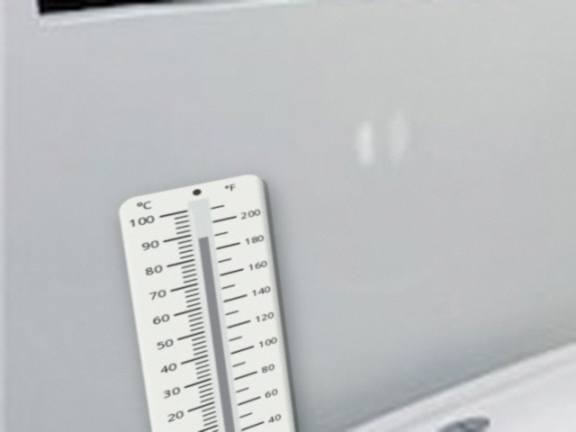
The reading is 88°C
